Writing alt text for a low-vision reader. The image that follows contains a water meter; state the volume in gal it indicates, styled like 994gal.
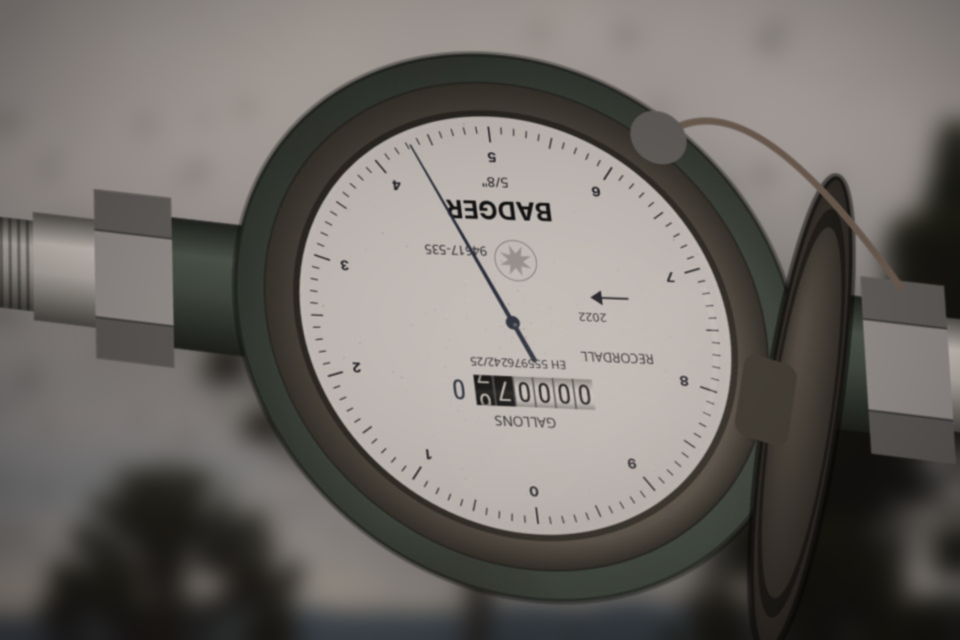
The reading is 764.3gal
